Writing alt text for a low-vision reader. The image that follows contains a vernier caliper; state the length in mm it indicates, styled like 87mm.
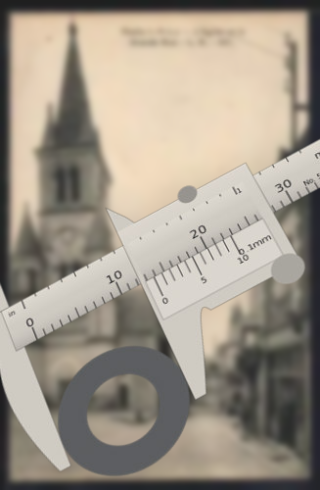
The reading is 13.8mm
